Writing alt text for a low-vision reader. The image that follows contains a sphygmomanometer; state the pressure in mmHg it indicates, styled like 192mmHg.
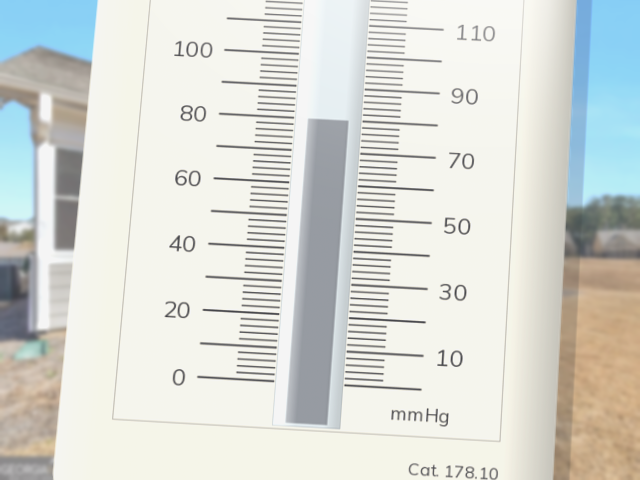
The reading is 80mmHg
